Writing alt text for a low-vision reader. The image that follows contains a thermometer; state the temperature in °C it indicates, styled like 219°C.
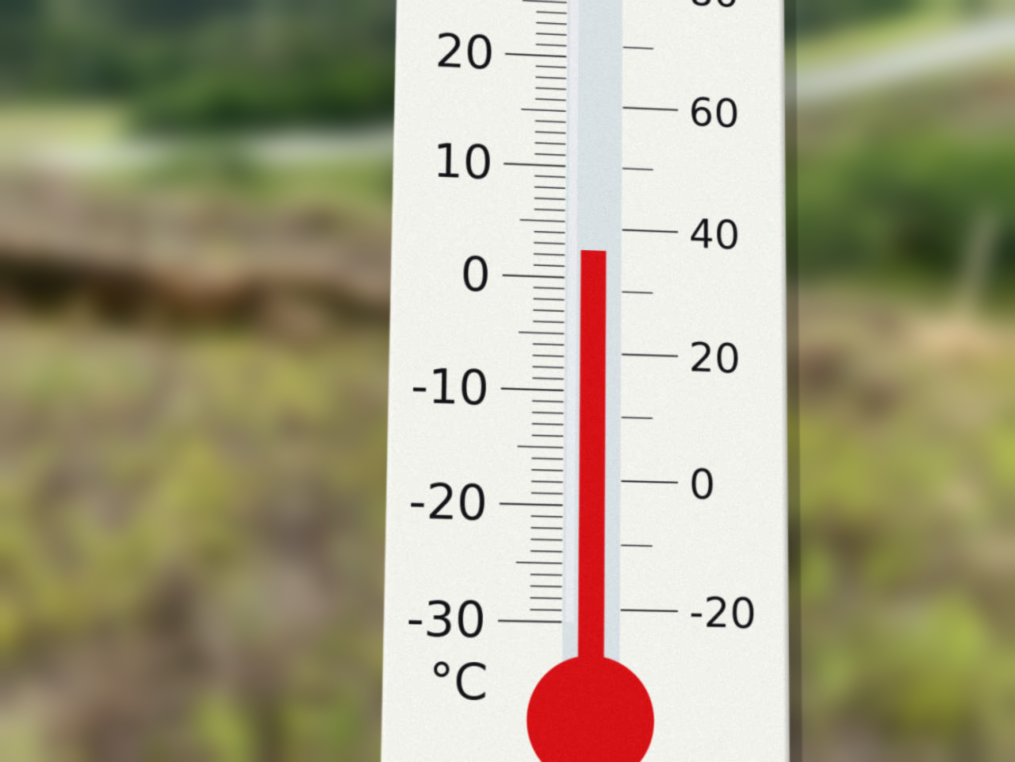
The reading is 2.5°C
